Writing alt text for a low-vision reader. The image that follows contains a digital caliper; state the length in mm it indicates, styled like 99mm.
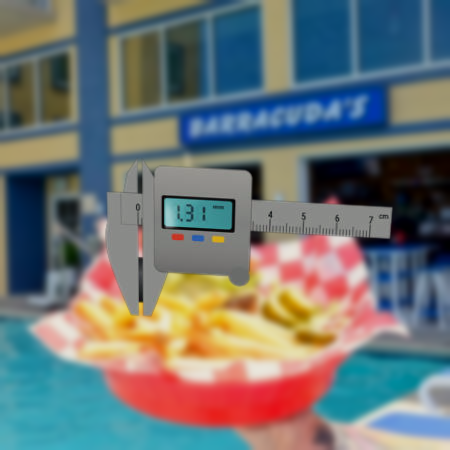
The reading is 1.31mm
